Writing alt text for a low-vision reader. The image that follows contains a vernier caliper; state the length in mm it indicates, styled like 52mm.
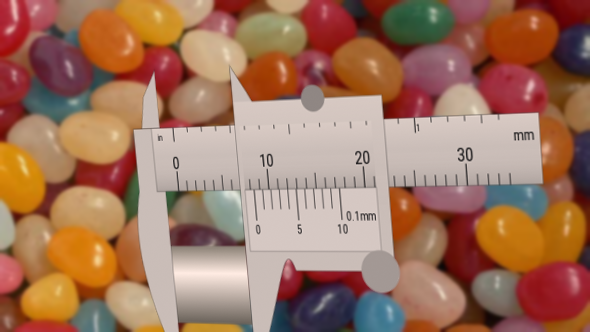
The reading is 8.4mm
